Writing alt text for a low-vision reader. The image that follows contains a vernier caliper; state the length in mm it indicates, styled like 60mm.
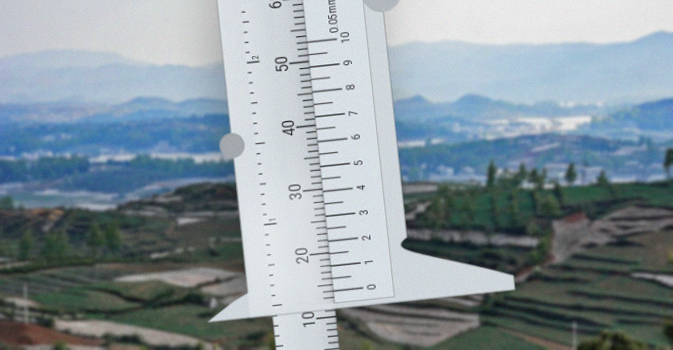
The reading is 14.0mm
